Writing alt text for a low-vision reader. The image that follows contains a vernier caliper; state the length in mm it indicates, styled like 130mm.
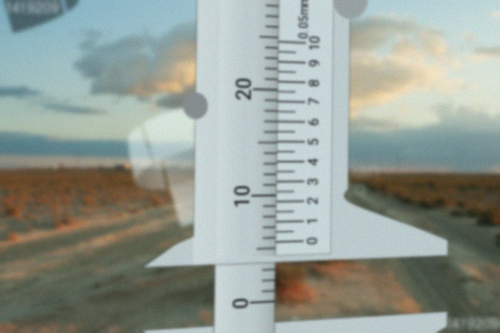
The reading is 5.6mm
